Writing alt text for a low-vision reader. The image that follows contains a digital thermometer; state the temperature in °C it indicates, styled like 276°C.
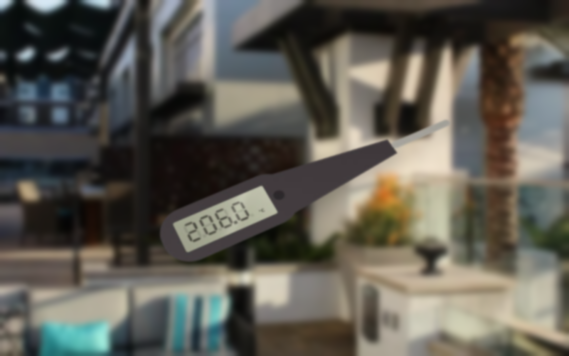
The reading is 206.0°C
